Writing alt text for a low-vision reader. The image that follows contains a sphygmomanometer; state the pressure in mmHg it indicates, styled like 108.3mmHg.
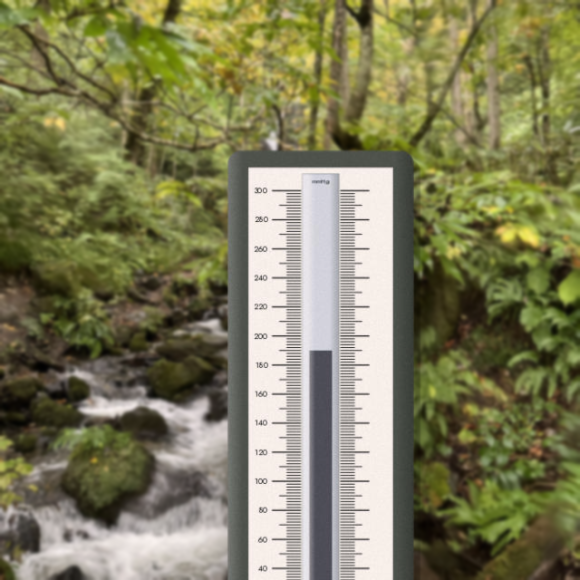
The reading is 190mmHg
